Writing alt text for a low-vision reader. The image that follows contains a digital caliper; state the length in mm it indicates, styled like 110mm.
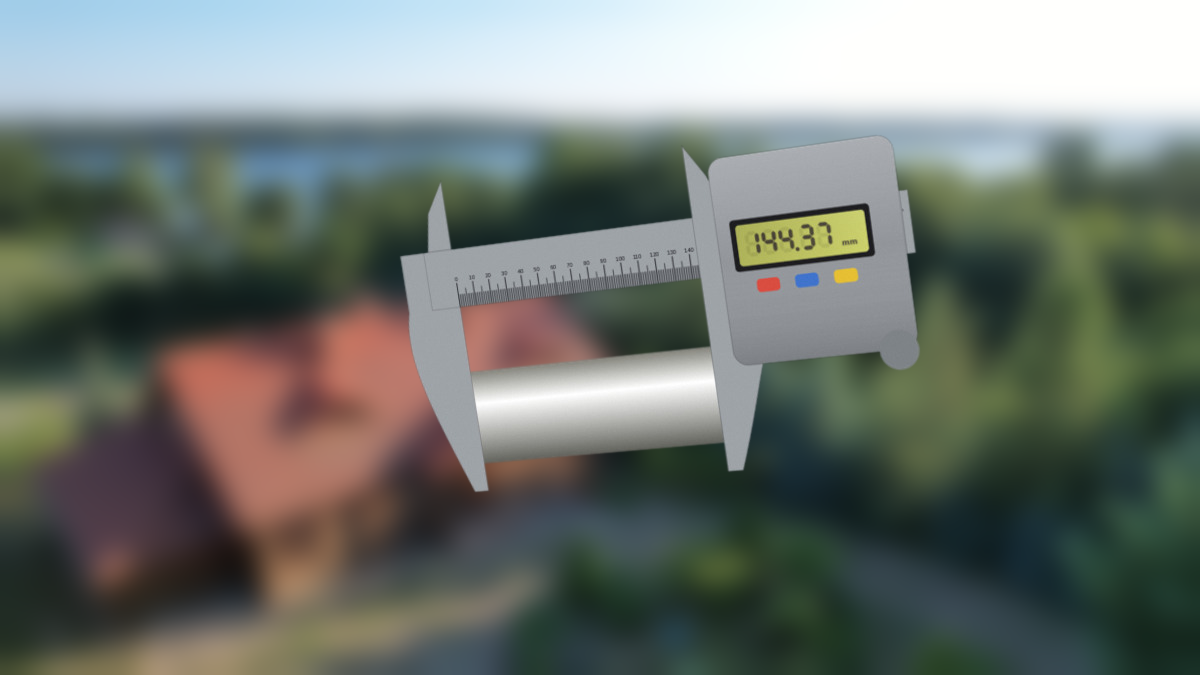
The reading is 144.37mm
